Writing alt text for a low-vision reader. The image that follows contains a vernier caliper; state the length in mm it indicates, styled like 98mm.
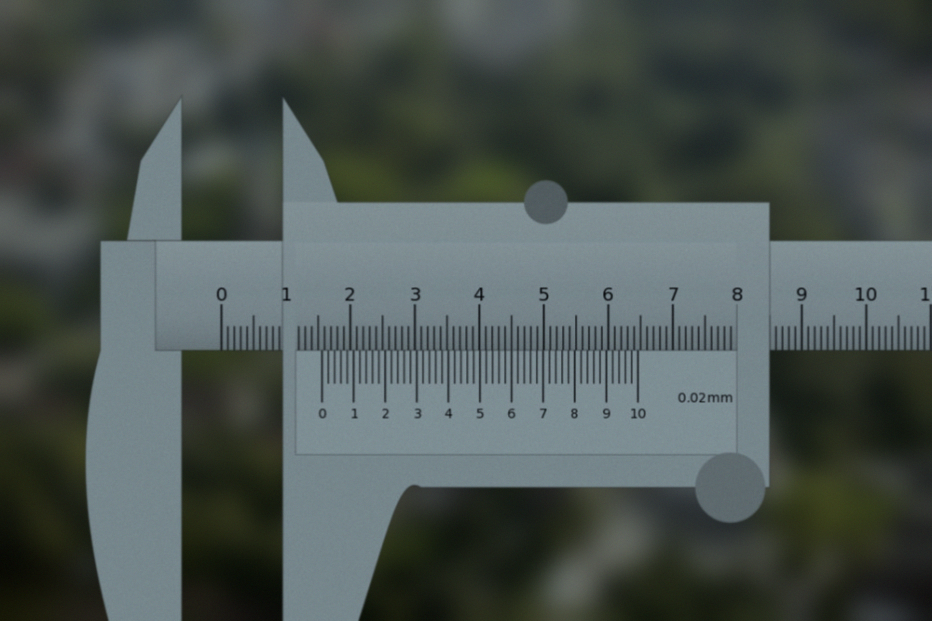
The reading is 15.6mm
